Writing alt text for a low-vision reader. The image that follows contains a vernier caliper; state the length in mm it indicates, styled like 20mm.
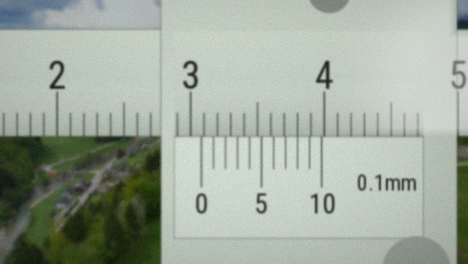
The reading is 30.8mm
